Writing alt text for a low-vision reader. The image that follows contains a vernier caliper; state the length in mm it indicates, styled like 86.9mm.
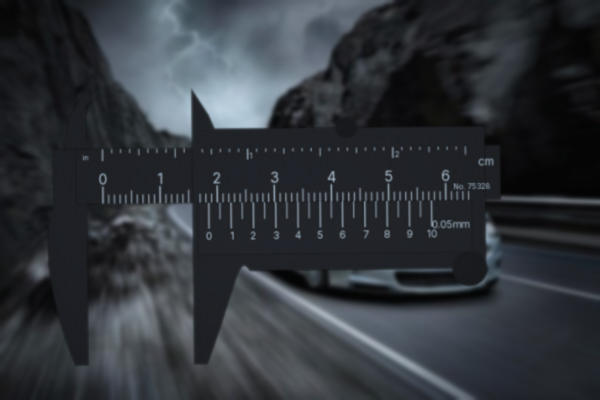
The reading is 18.5mm
